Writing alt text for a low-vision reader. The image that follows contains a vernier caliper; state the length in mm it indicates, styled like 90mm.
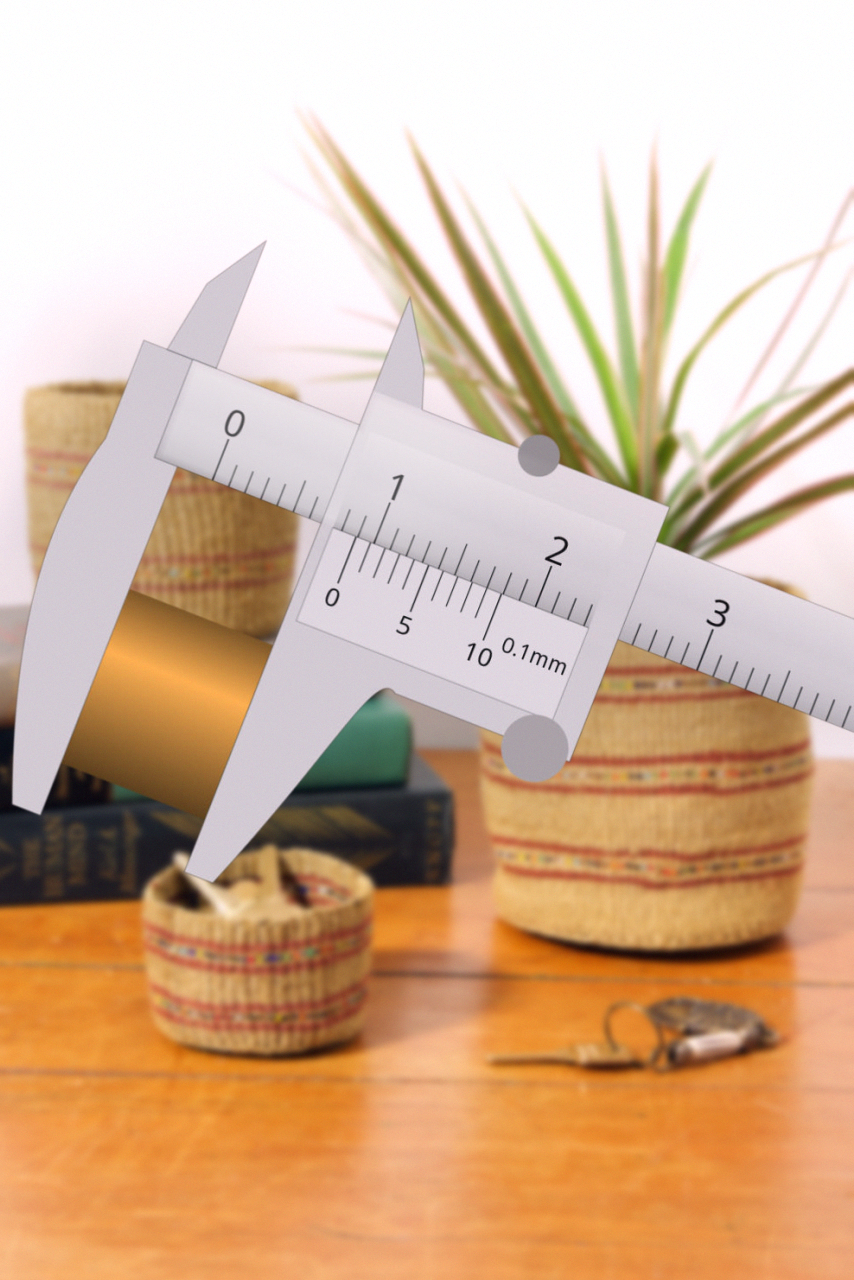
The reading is 8.9mm
